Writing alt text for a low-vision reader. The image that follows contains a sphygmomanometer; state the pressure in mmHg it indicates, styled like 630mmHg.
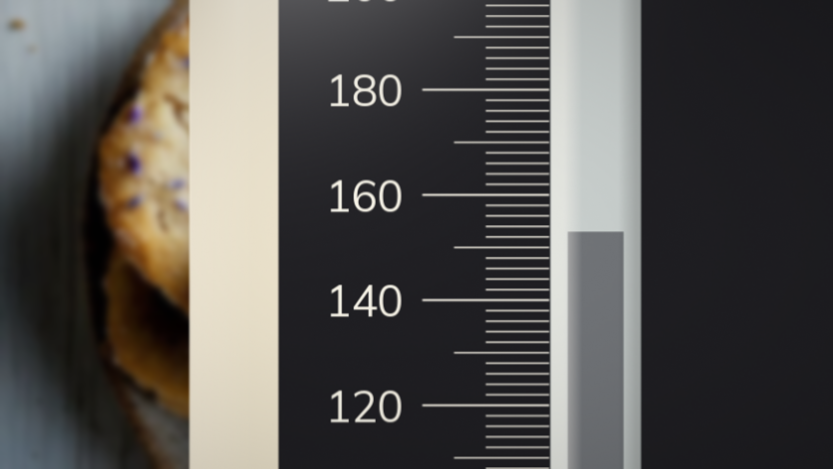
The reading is 153mmHg
